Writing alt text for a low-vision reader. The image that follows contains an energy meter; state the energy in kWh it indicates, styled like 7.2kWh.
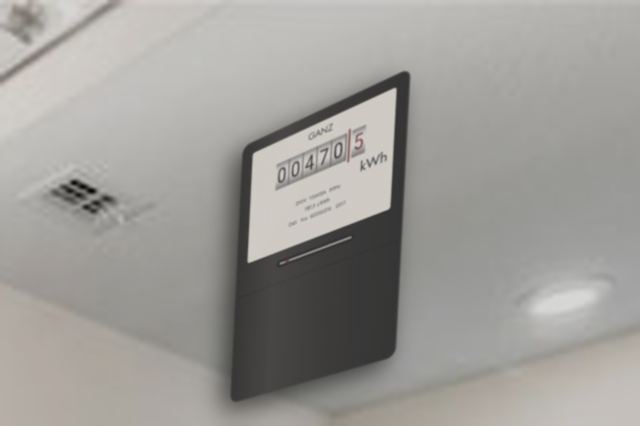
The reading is 470.5kWh
